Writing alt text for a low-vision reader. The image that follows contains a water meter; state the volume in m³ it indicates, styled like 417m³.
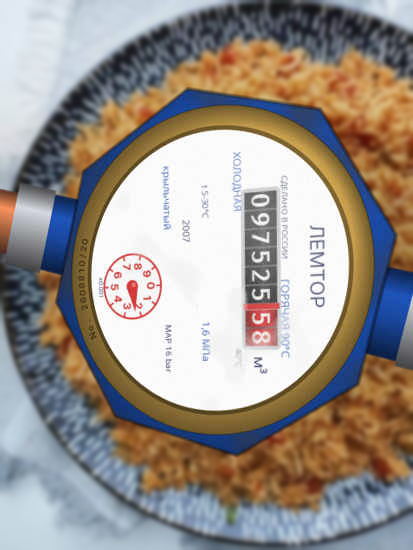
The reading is 97525.582m³
